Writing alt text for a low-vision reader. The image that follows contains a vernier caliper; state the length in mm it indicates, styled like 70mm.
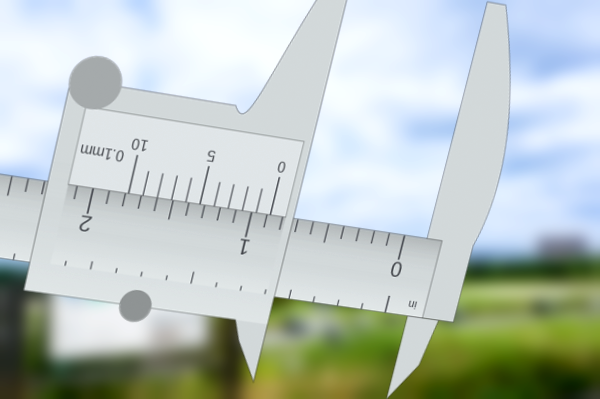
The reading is 8.8mm
